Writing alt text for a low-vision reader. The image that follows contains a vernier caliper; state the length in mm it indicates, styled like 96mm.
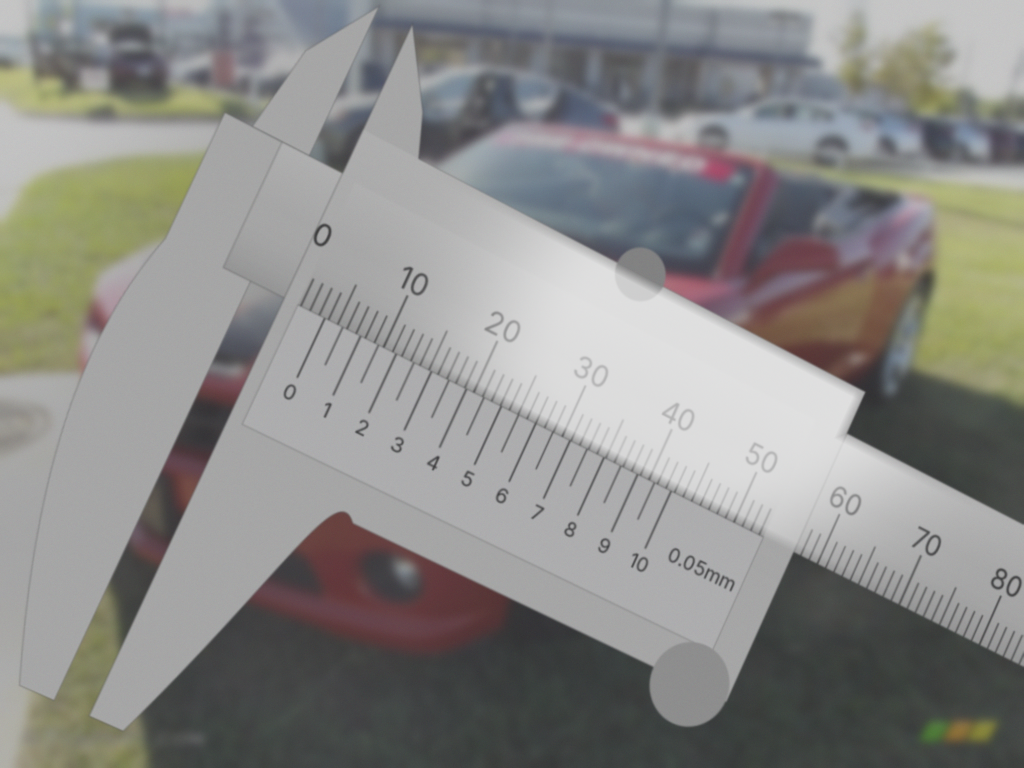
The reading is 3.6mm
